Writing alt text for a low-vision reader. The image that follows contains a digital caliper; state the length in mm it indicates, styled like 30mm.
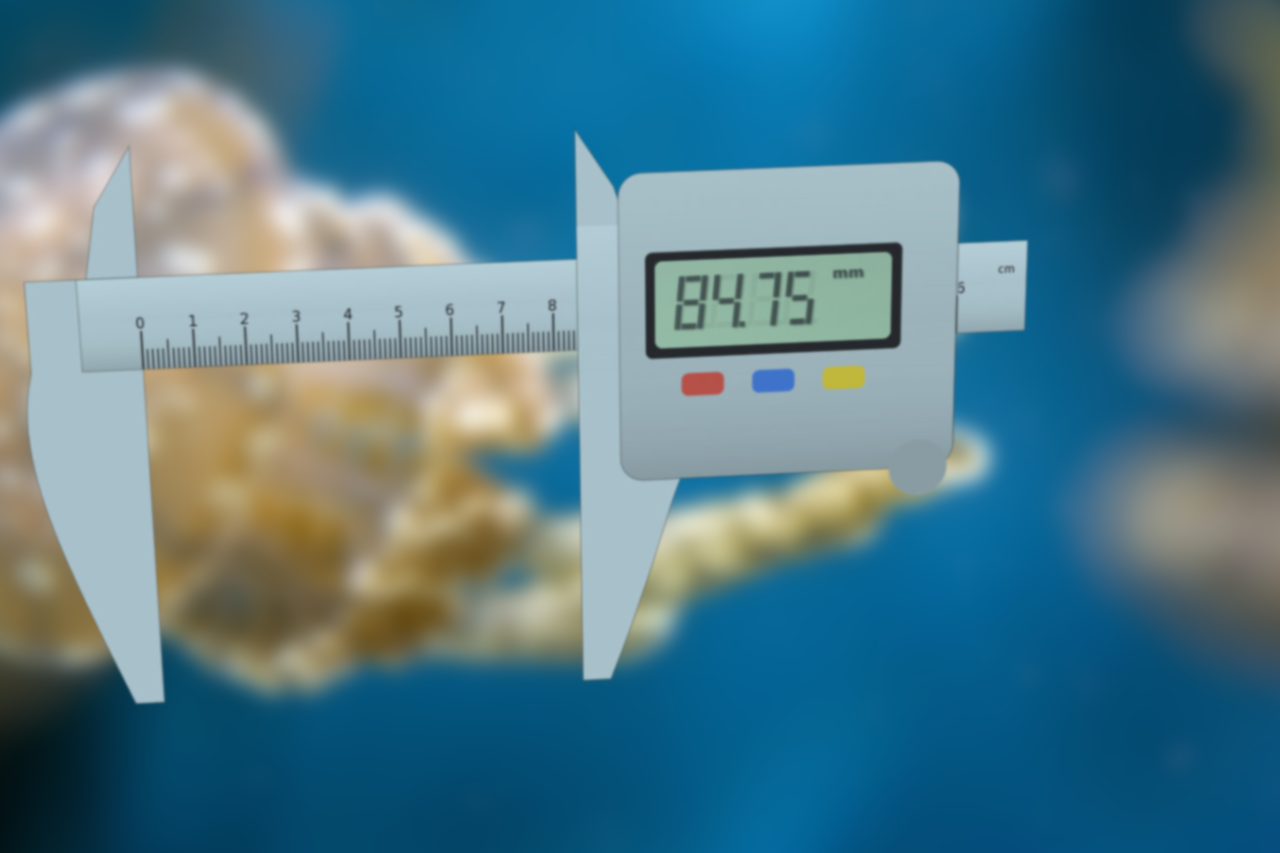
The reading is 84.75mm
